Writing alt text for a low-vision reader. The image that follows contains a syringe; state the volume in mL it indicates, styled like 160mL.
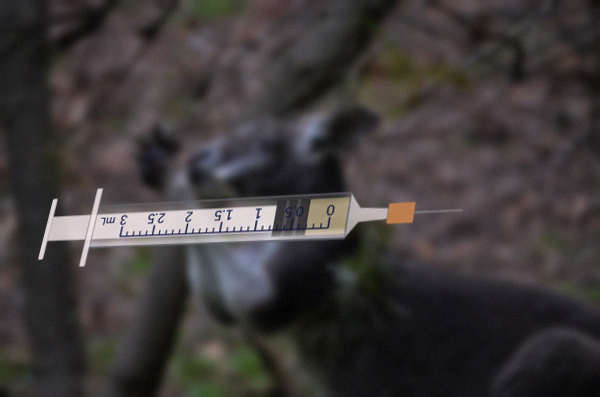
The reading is 0.3mL
